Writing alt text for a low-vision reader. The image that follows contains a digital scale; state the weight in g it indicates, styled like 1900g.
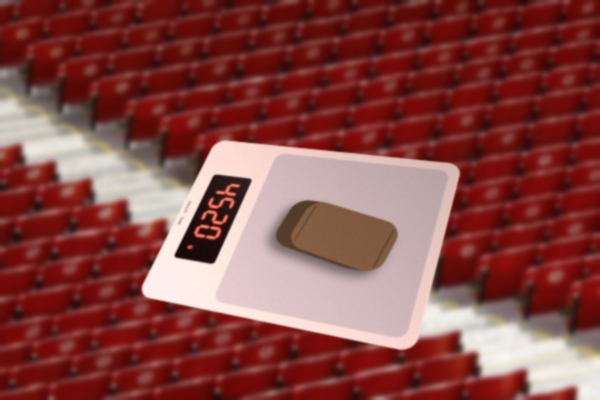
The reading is 4520g
